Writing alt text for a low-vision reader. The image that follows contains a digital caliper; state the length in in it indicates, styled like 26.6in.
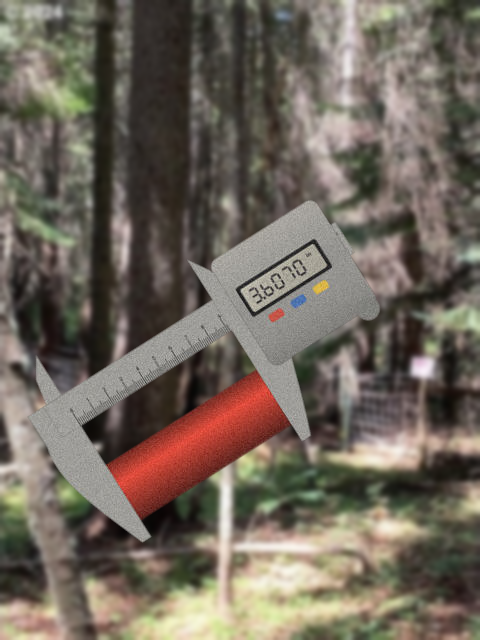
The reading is 3.6070in
